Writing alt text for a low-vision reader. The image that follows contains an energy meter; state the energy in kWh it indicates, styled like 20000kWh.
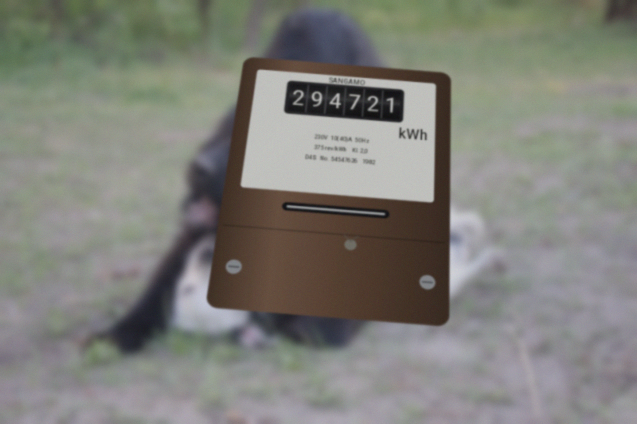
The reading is 294721kWh
